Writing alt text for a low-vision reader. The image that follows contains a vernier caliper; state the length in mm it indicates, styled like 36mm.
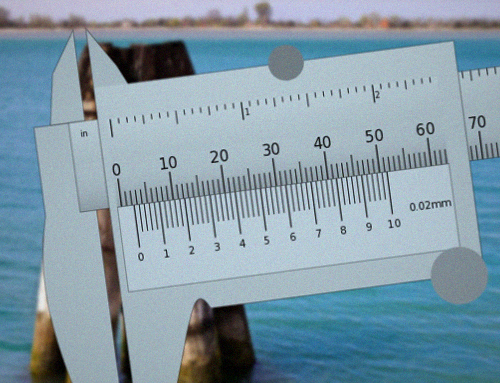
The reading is 2.4mm
